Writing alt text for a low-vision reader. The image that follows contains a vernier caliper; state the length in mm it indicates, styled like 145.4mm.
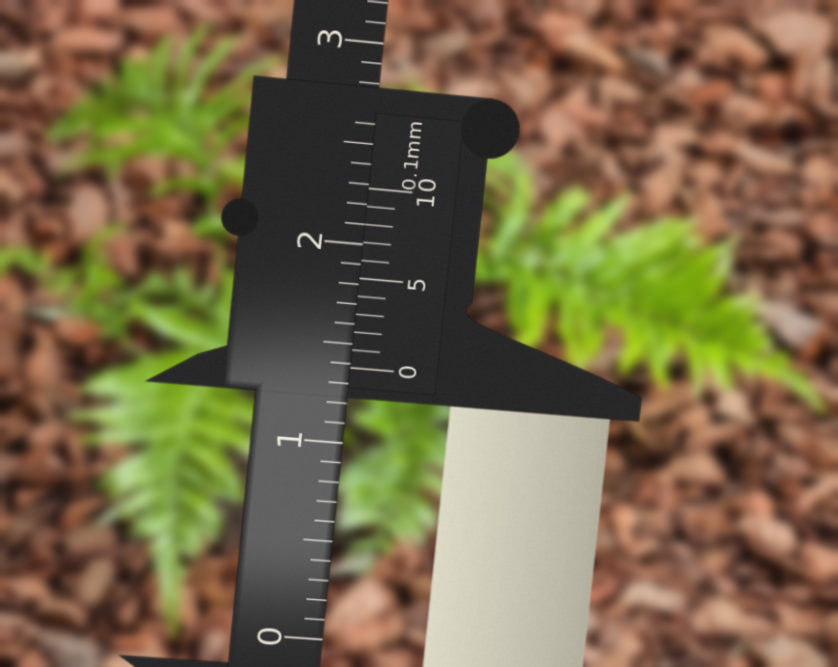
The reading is 13.8mm
